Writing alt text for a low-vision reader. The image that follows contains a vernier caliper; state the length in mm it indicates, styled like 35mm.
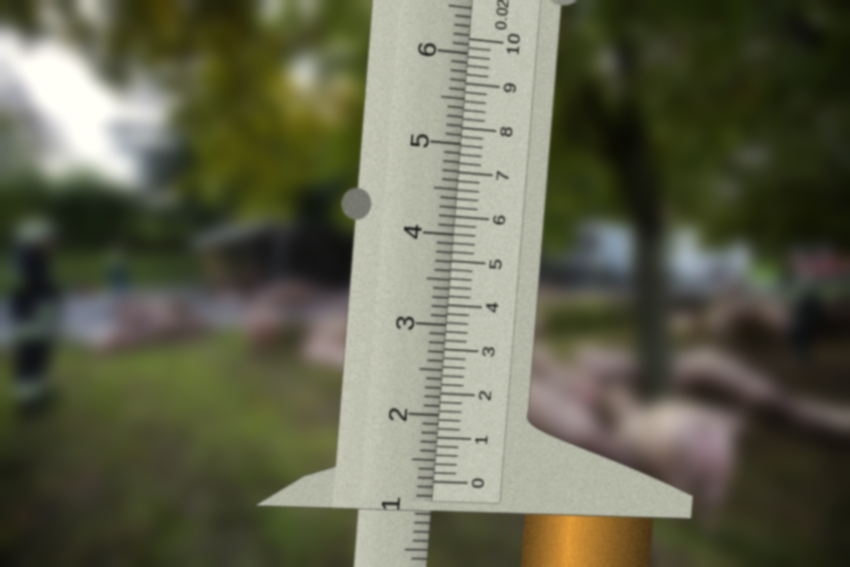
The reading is 12.6mm
